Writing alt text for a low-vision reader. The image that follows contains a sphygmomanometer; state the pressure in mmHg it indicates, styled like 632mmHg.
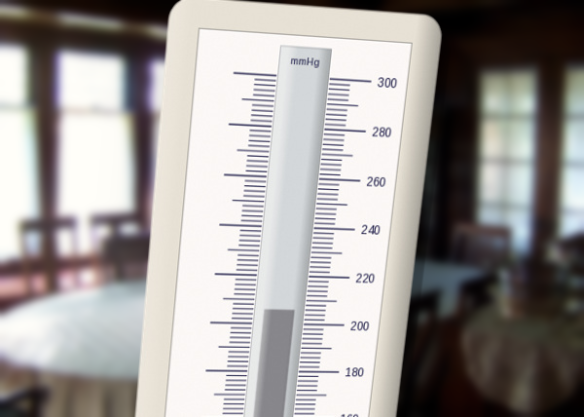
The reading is 206mmHg
